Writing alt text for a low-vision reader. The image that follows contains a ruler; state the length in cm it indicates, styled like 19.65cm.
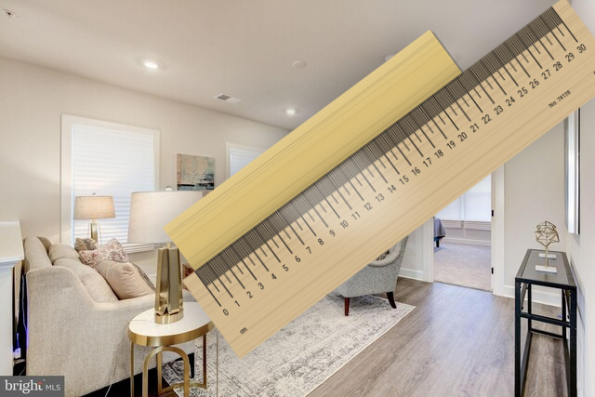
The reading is 22.5cm
